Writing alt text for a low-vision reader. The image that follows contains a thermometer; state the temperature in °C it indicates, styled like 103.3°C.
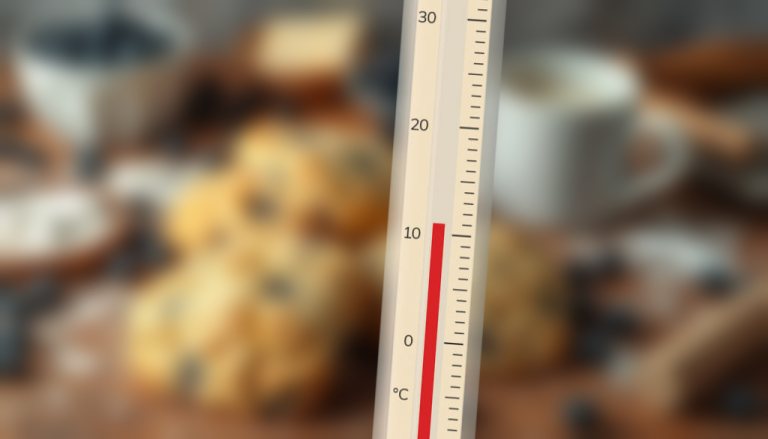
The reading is 11°C
